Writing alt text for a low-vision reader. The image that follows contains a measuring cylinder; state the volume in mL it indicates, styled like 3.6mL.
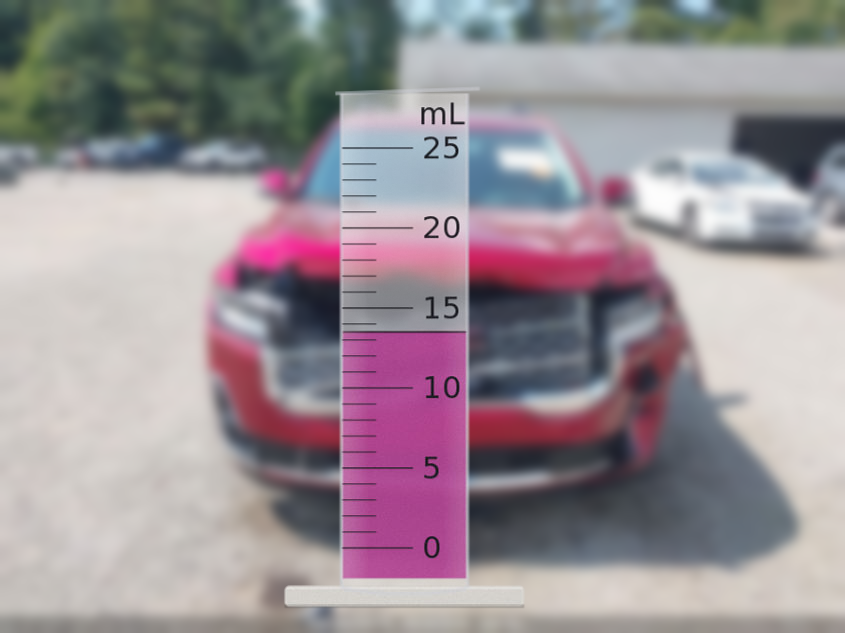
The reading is 13.5mL
